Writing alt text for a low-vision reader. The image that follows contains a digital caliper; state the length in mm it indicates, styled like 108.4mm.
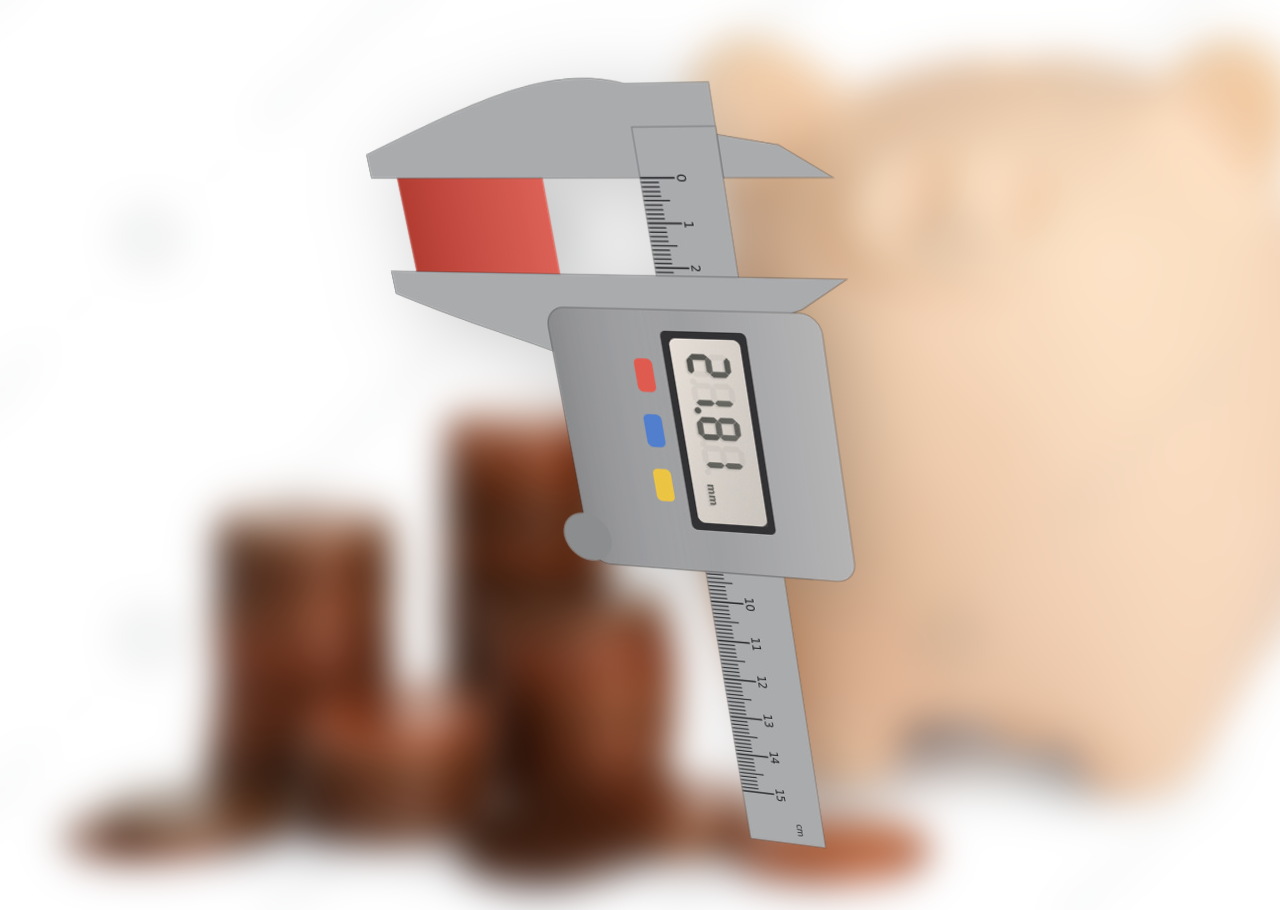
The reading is 21.81mm
